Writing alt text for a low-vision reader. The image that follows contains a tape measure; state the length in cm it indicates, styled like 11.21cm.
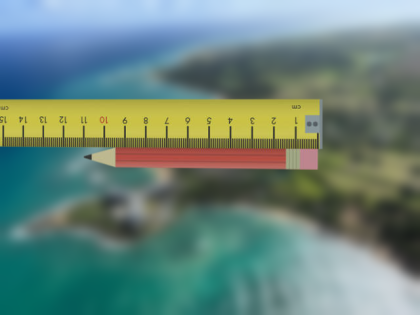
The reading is 11cm
